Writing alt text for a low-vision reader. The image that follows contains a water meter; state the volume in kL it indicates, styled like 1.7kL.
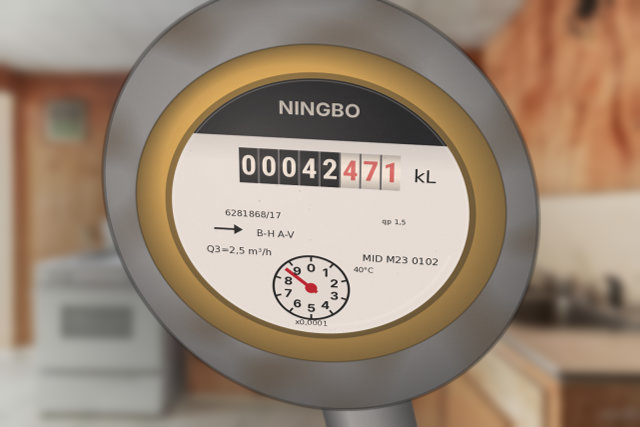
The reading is 42.4718kL
